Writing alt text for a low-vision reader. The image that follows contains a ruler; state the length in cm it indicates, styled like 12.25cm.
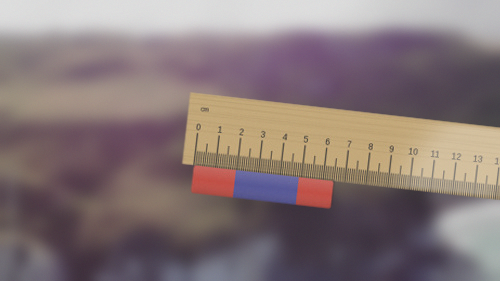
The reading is 6.5cm
